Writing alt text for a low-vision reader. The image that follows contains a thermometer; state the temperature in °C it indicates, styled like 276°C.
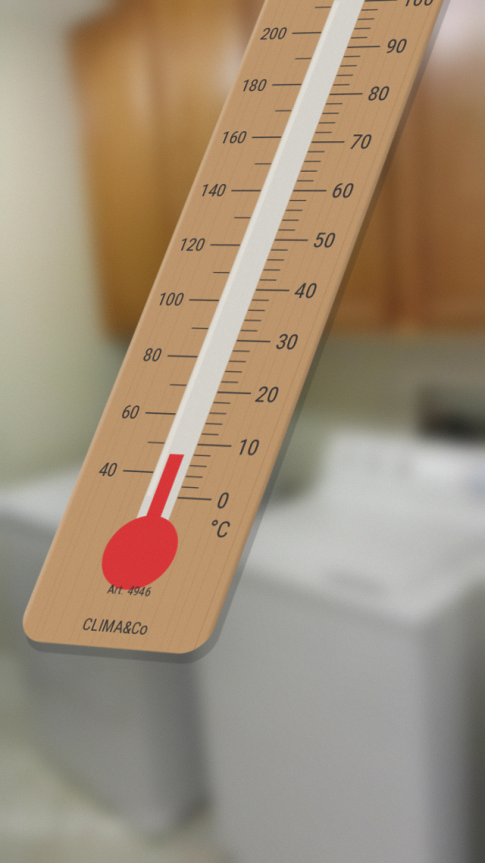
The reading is 8°C
